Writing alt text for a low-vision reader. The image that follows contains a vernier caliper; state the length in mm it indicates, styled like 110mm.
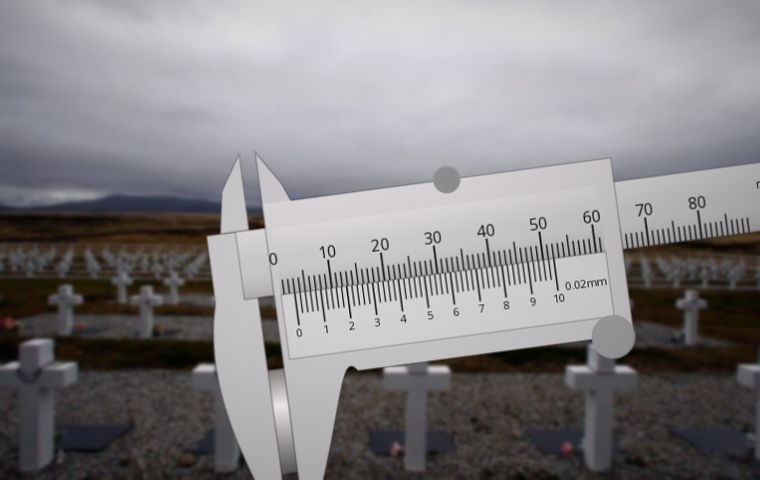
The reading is 3.0mm
